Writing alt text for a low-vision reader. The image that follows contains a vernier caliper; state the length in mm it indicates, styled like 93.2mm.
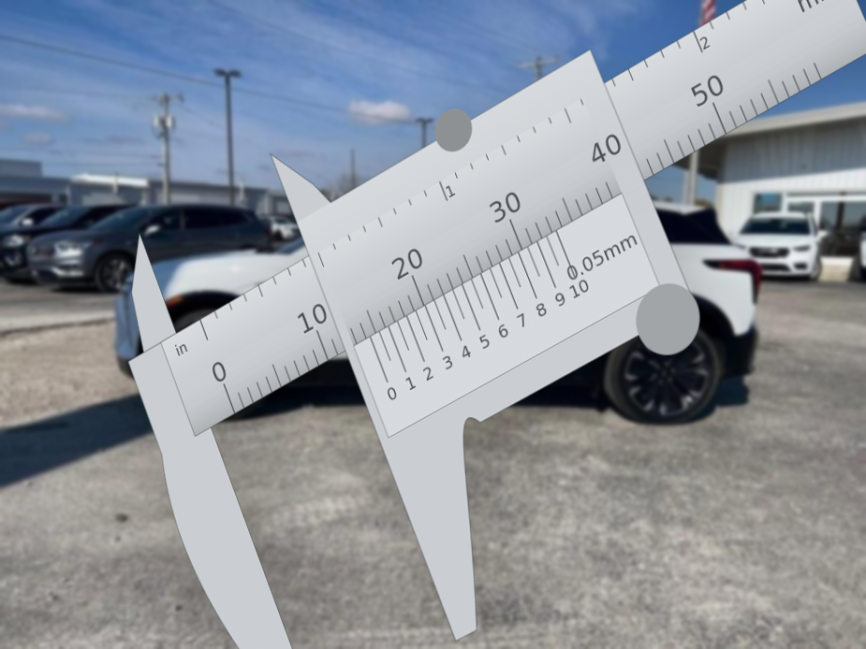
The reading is 14.4mm
